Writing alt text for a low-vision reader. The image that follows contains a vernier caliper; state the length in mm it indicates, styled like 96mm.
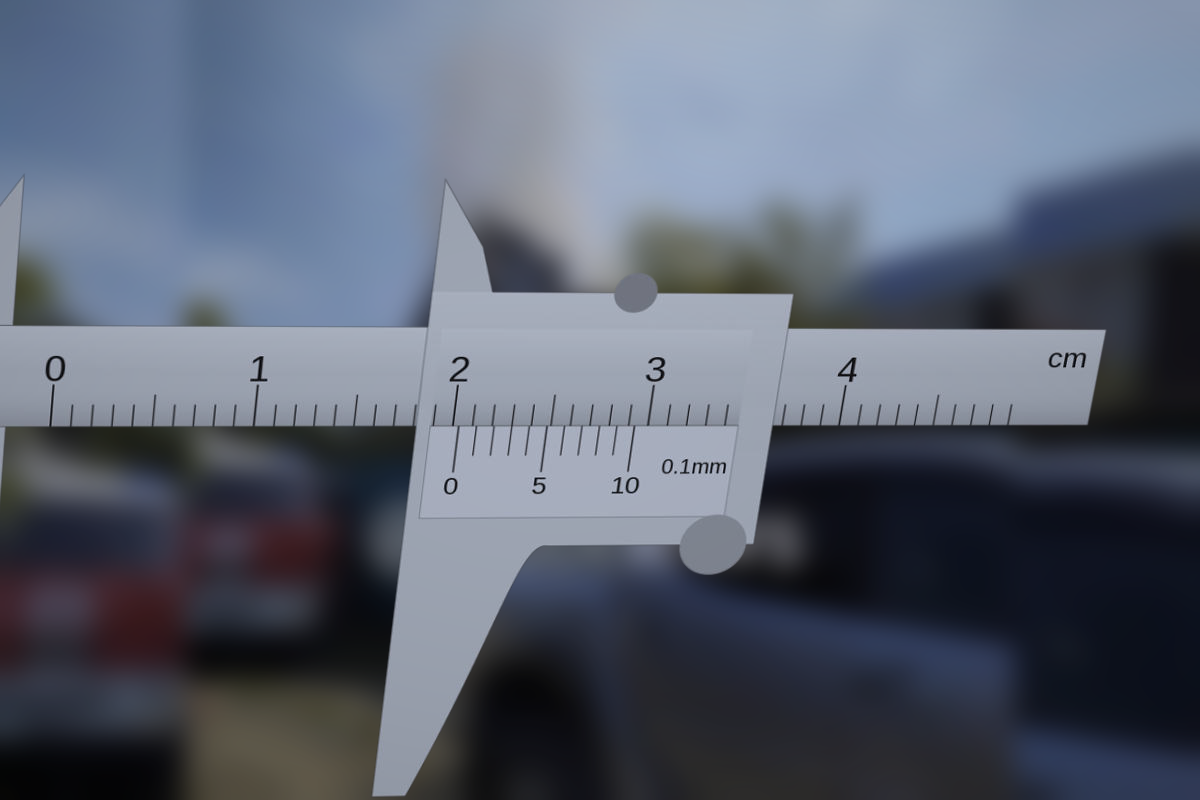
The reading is 20.3mm
